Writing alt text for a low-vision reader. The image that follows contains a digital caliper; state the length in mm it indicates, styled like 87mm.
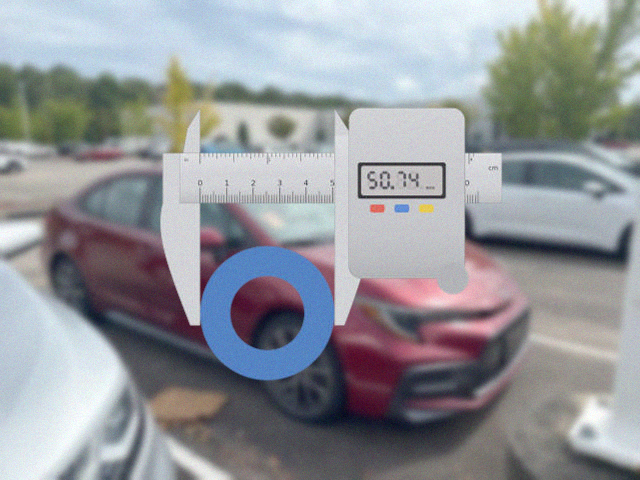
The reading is 50.74mm
